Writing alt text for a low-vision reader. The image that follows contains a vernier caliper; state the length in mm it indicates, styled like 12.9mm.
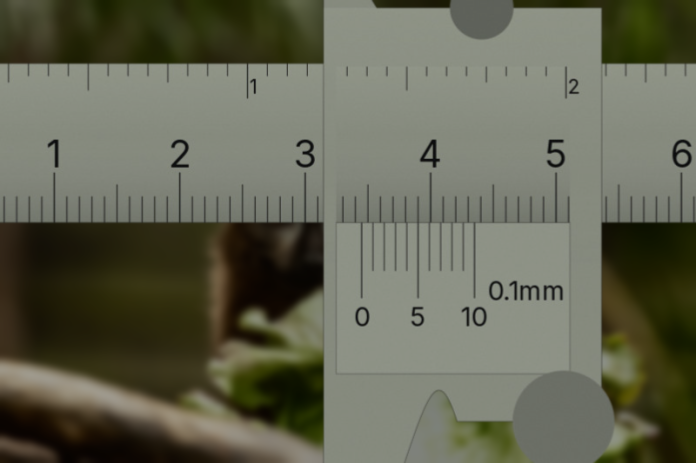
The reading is 34.5mm
